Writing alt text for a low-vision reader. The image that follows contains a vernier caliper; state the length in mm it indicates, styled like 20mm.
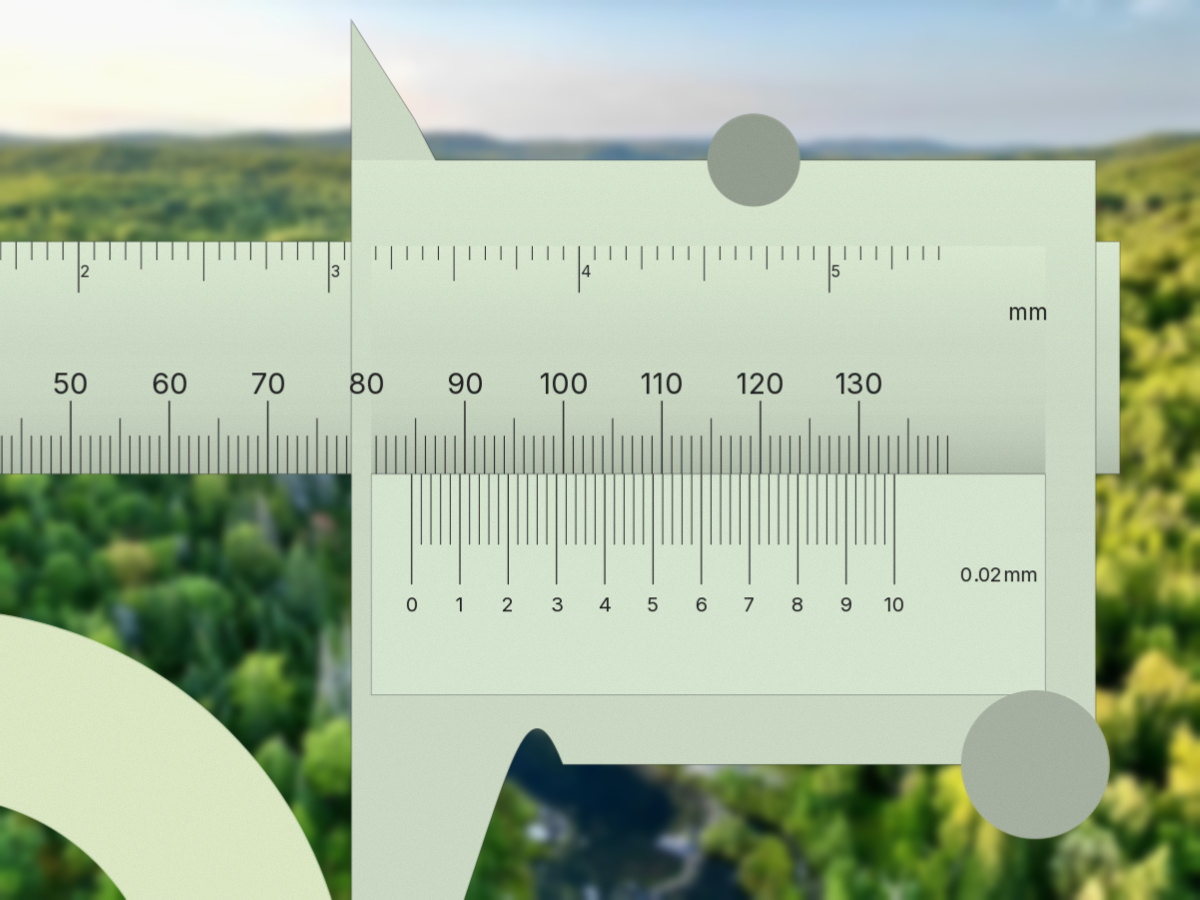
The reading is 84.6mm
